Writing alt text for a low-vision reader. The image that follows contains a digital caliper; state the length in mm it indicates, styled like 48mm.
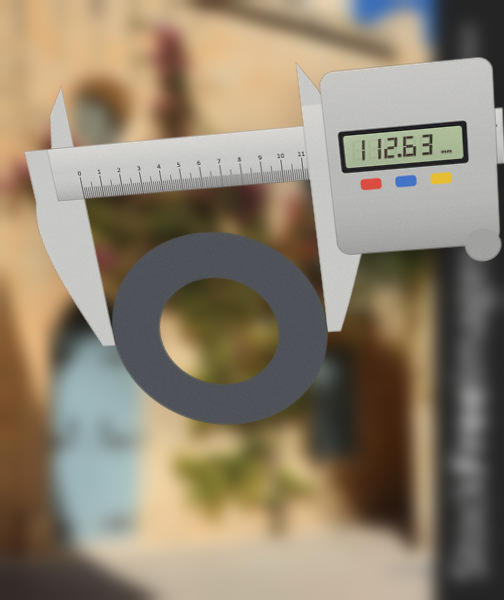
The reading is 112.63mm
